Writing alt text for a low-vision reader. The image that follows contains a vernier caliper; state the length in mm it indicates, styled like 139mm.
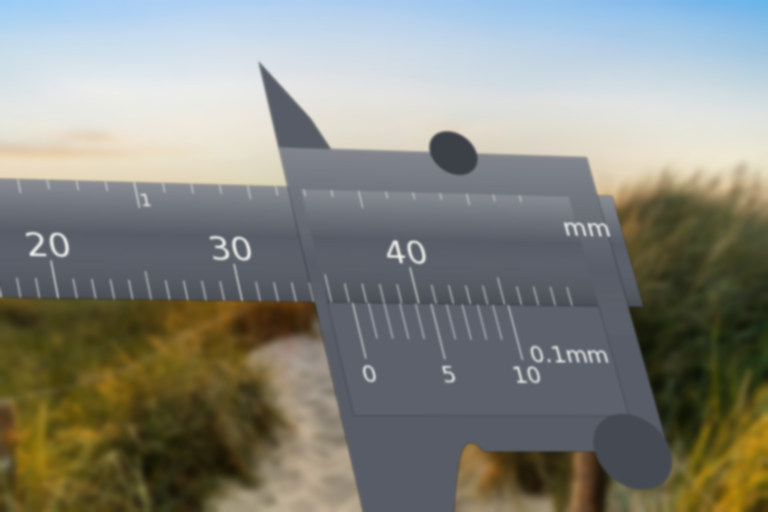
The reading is 36.2mm
